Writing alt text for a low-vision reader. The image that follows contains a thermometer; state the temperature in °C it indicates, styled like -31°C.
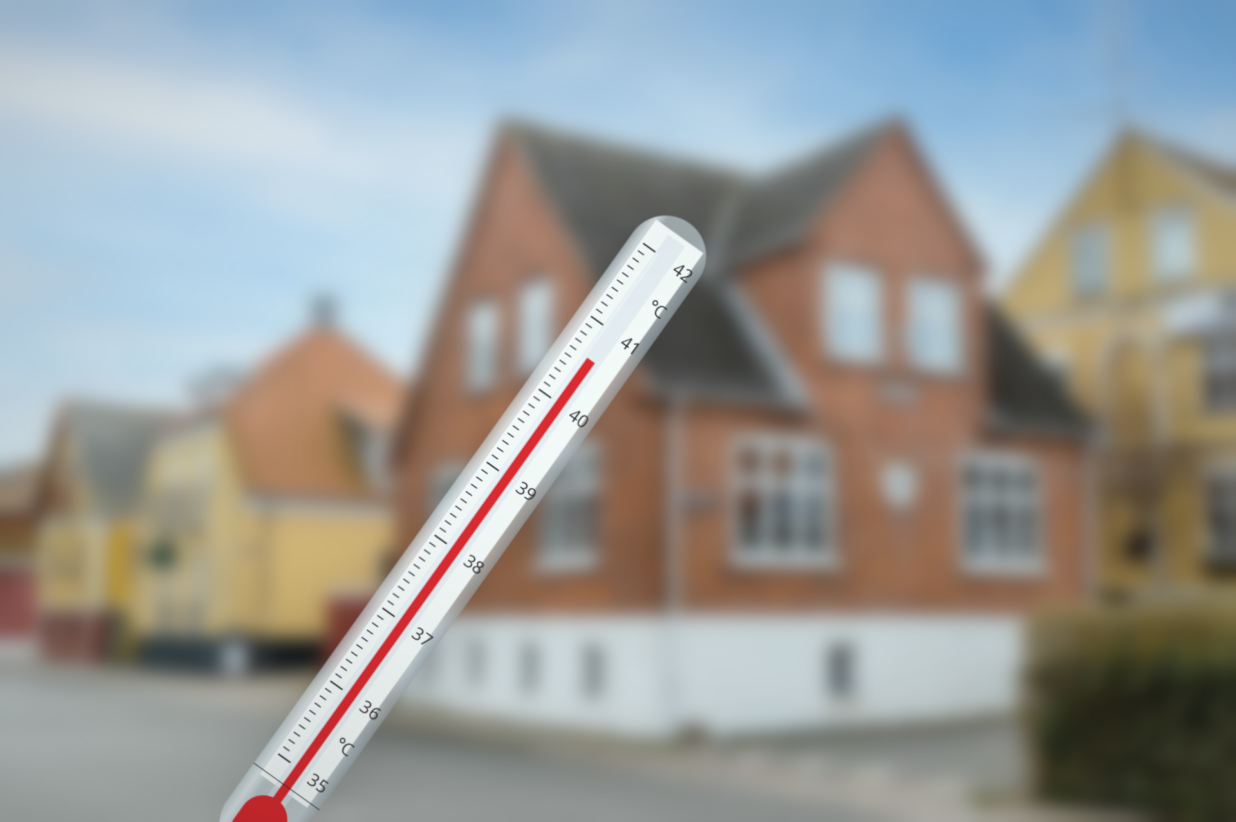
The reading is 40.6°C
